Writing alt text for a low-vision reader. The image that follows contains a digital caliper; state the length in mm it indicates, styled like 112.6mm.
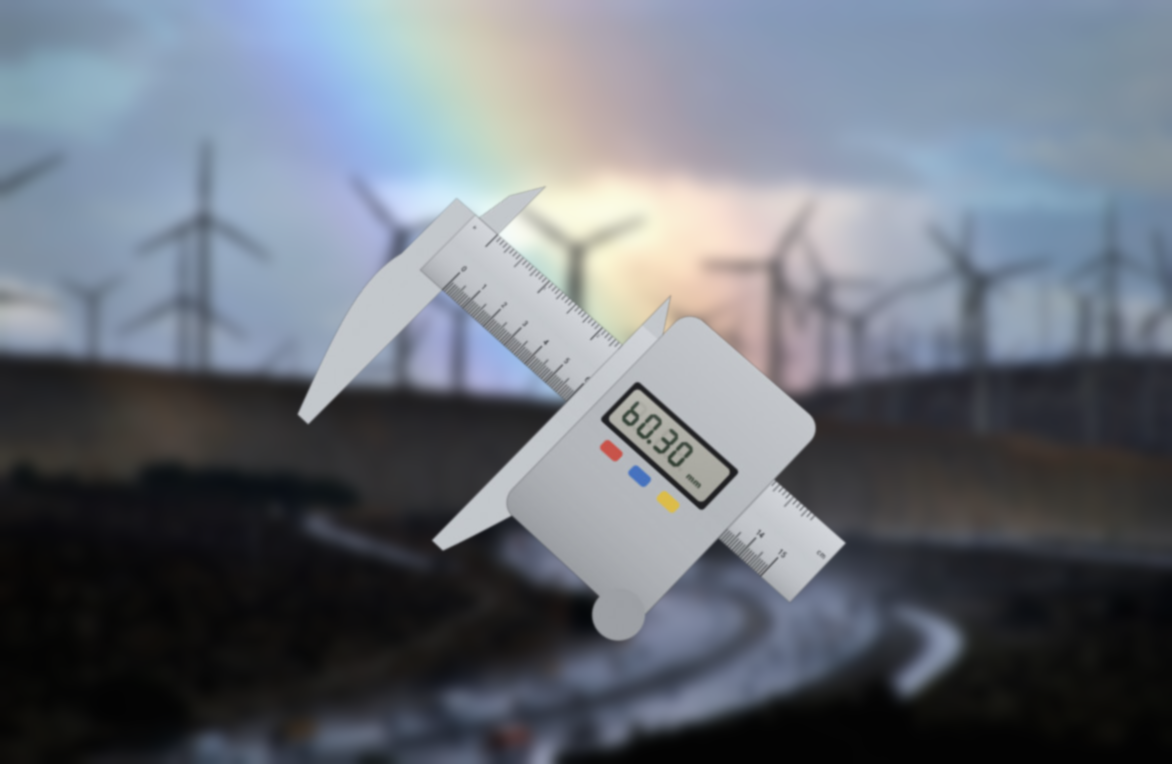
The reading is 60.30mm
